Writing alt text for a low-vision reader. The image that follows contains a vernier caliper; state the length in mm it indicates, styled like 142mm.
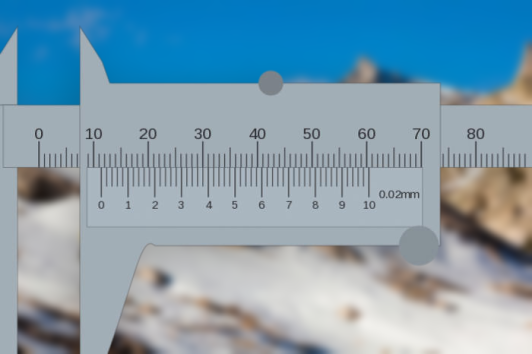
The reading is 11.4mm
